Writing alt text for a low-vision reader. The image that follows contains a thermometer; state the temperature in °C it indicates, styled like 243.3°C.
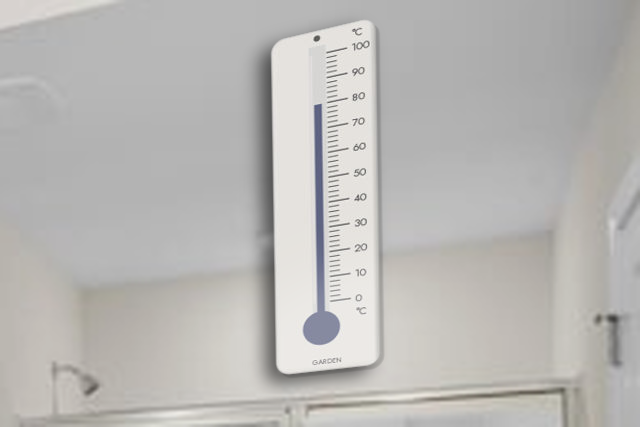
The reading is 80°C
